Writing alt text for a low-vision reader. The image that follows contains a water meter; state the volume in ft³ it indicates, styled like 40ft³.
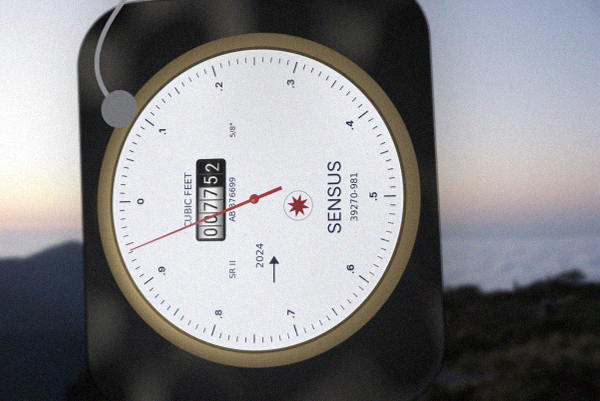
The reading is 7751.94ft³
